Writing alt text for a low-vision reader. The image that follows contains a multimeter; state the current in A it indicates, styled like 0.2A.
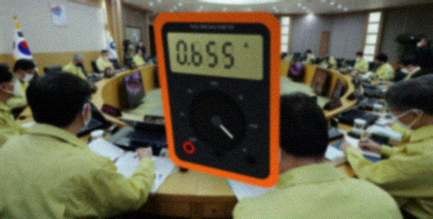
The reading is 0.655A
